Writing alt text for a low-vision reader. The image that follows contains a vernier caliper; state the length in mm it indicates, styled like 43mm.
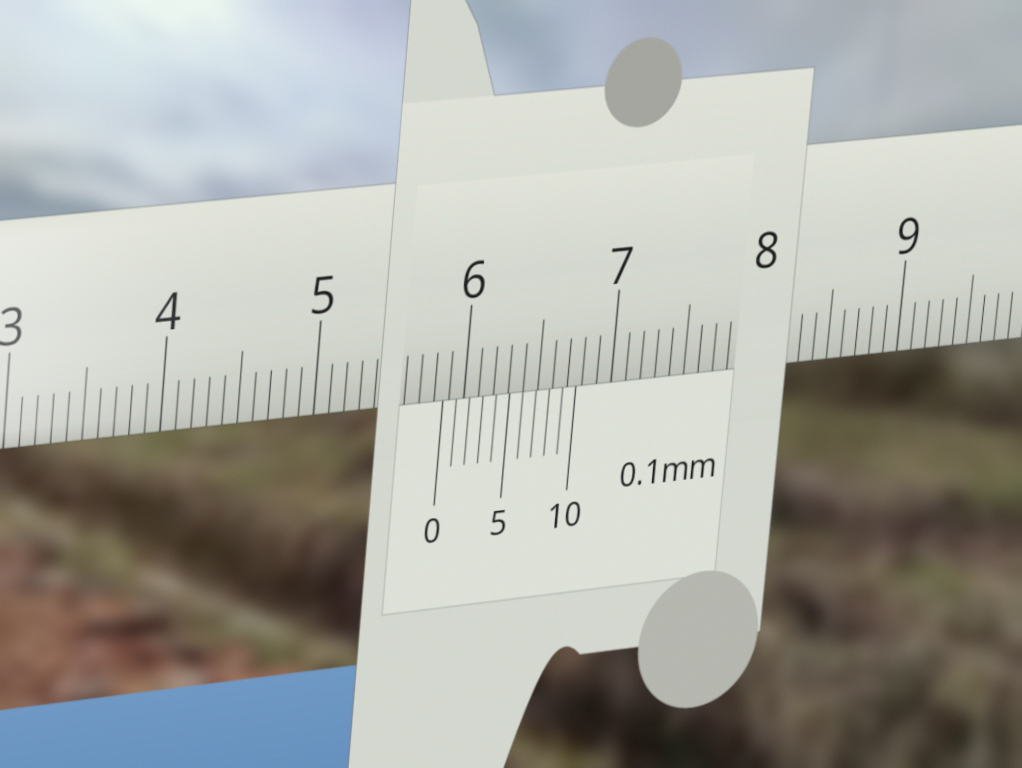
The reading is 58.6mm
